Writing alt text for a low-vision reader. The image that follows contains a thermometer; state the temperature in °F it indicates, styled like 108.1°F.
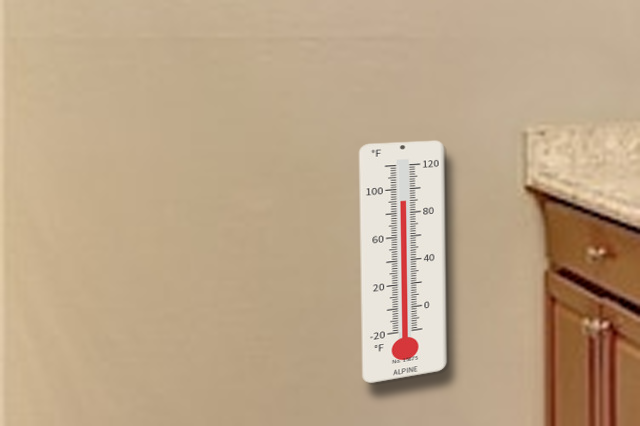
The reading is 90°F
